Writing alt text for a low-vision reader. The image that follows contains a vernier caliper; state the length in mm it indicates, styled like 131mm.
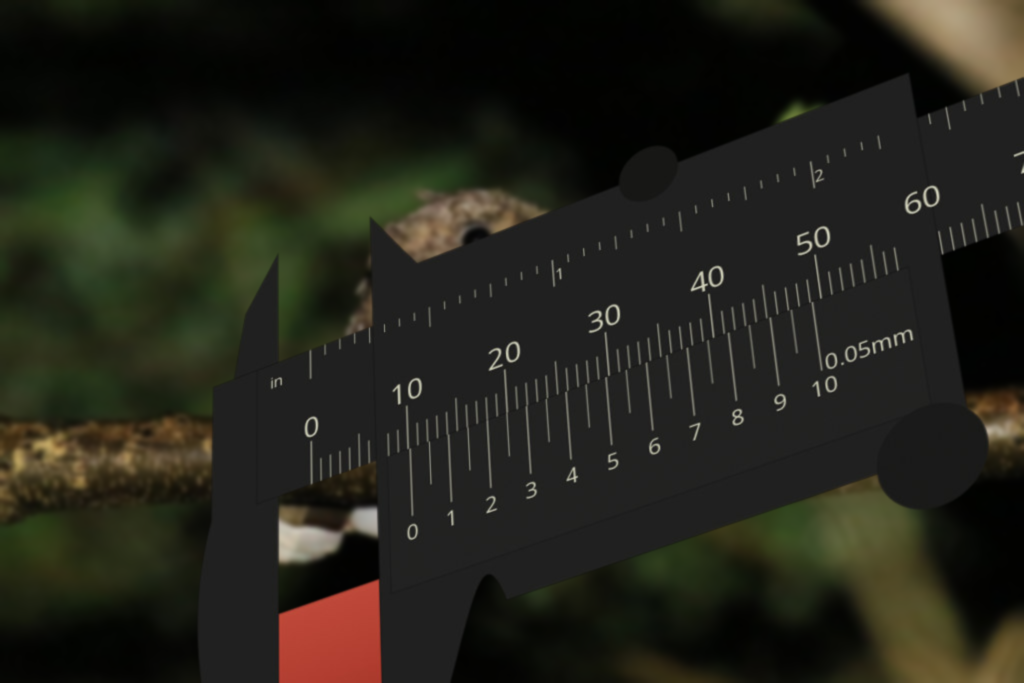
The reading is 10.2mm
